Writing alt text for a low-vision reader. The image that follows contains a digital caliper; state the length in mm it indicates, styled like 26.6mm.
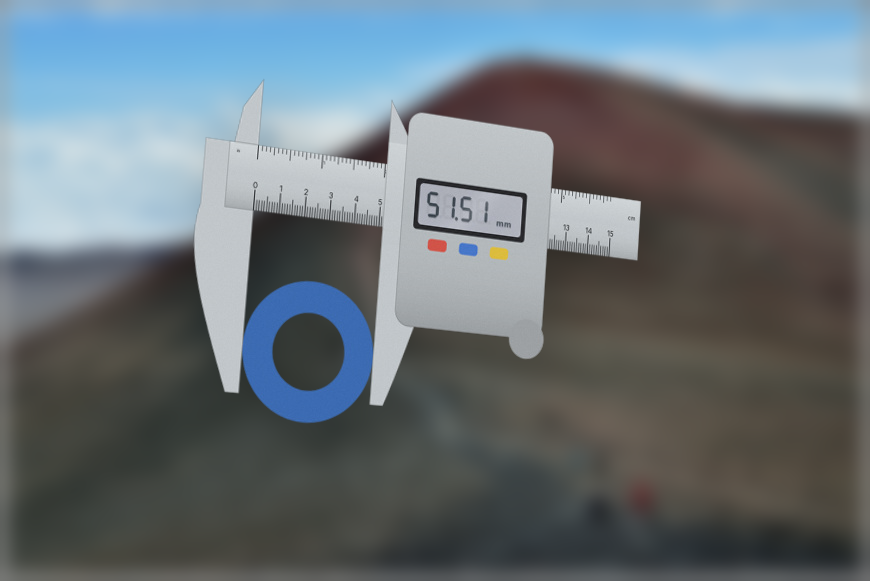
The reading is 51.51mm
